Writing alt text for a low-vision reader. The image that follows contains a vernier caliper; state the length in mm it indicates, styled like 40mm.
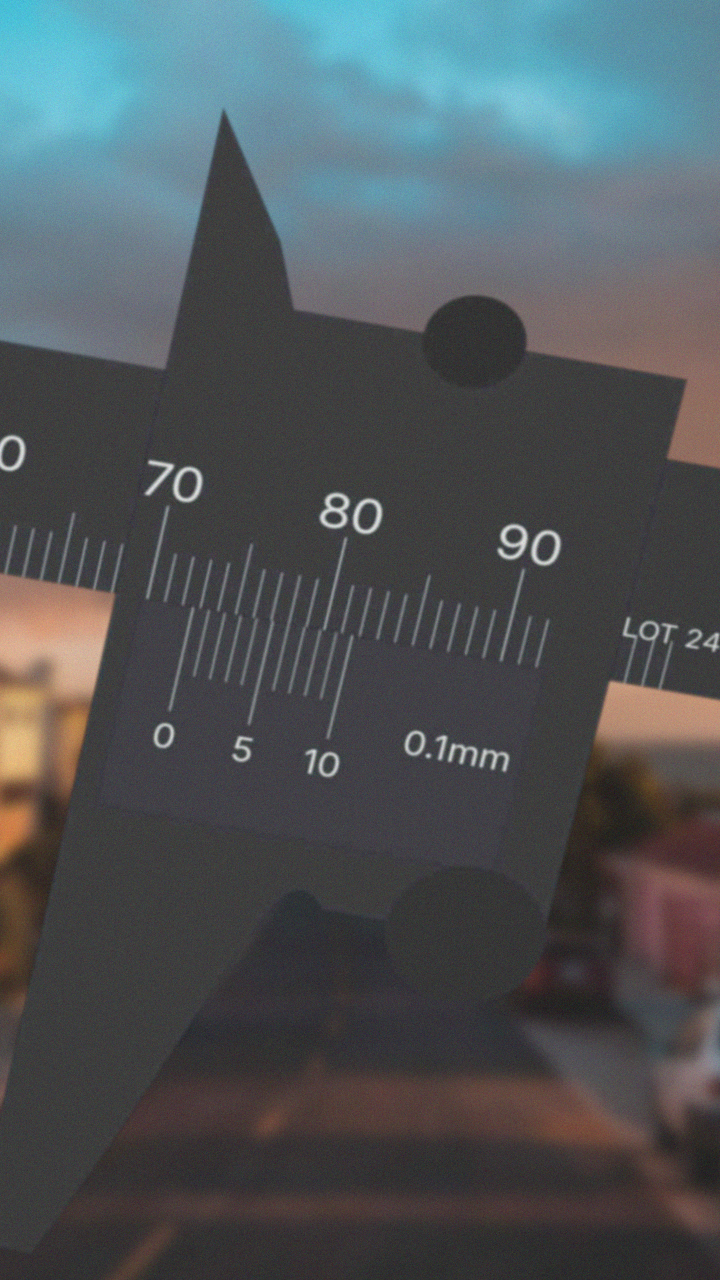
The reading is 72.6mm
